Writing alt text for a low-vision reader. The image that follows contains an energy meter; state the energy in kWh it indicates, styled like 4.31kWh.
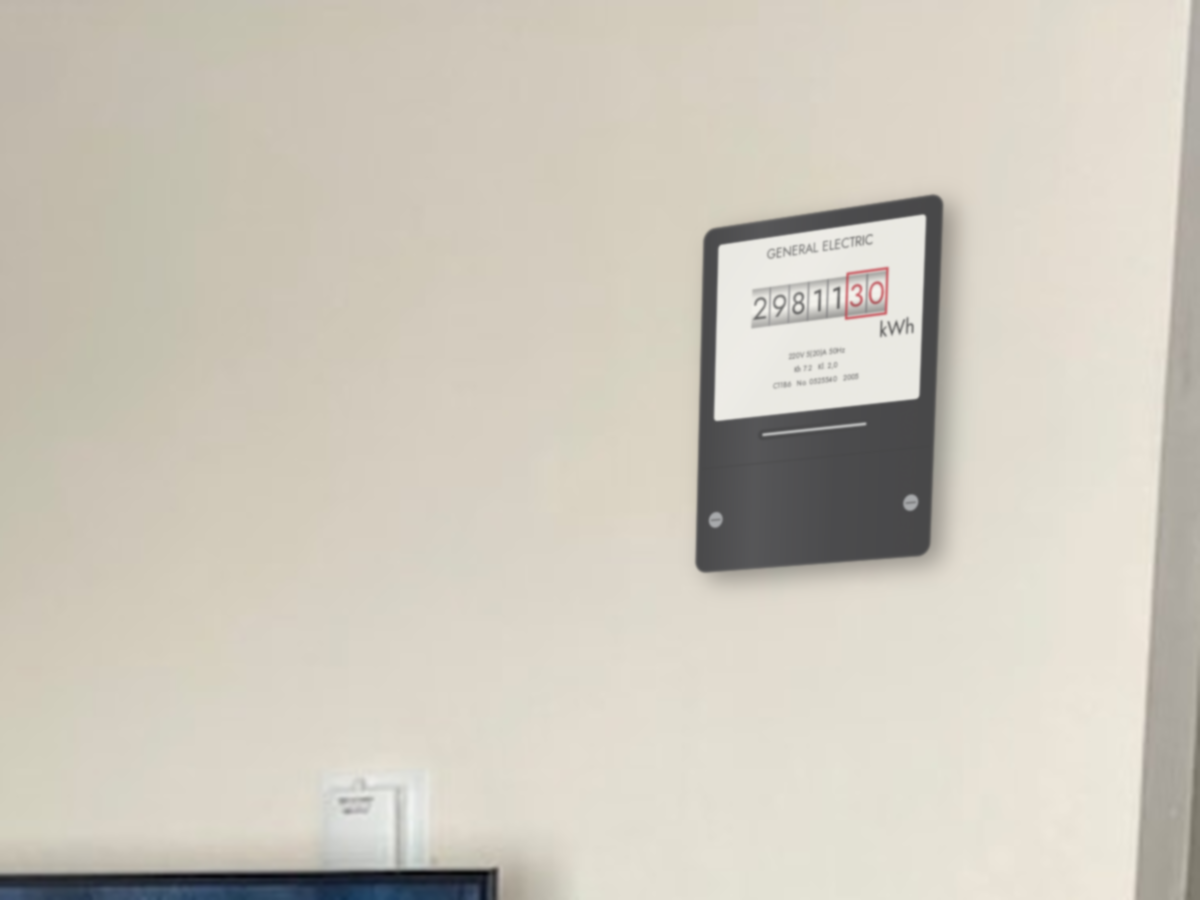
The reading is 29811.30kWh
